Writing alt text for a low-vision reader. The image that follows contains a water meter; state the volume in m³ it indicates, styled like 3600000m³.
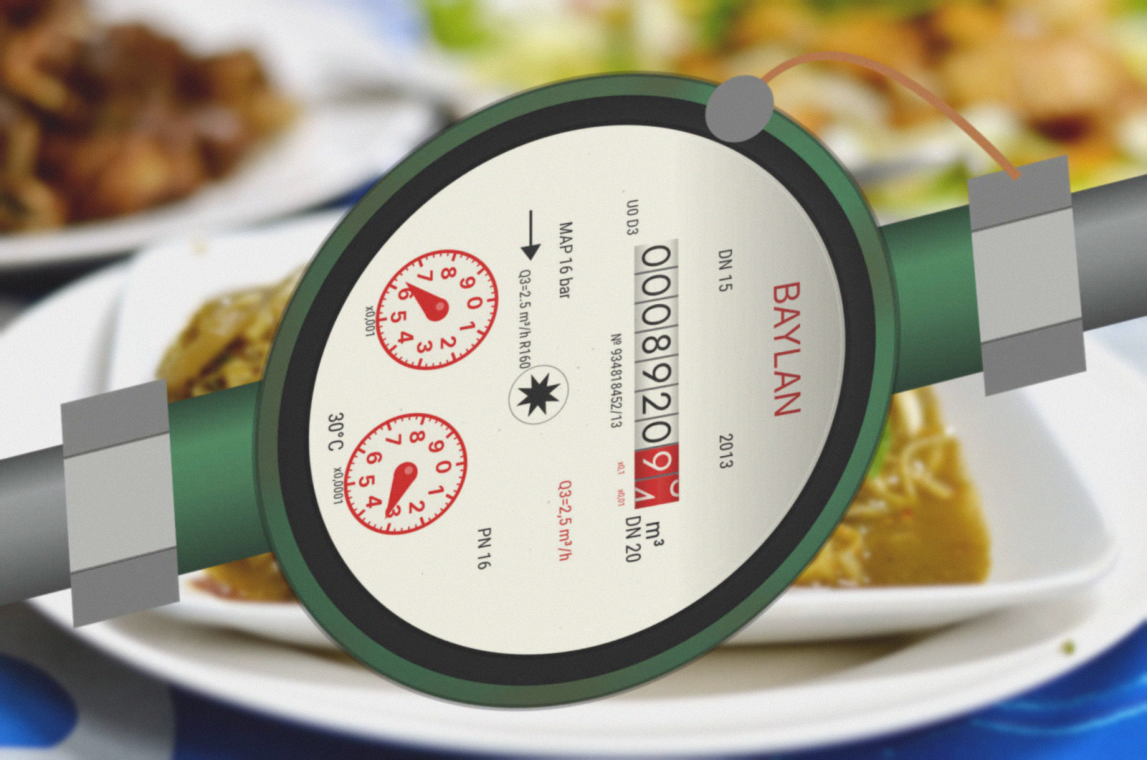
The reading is 8920.9363m³
